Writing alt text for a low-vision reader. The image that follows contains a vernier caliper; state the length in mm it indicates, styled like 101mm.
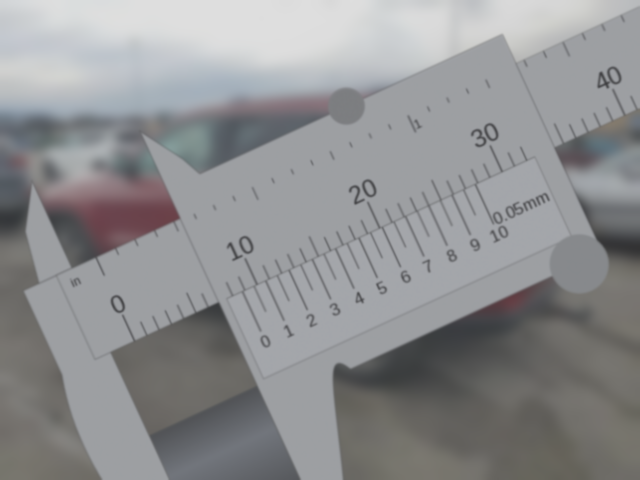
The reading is 8.8mm
